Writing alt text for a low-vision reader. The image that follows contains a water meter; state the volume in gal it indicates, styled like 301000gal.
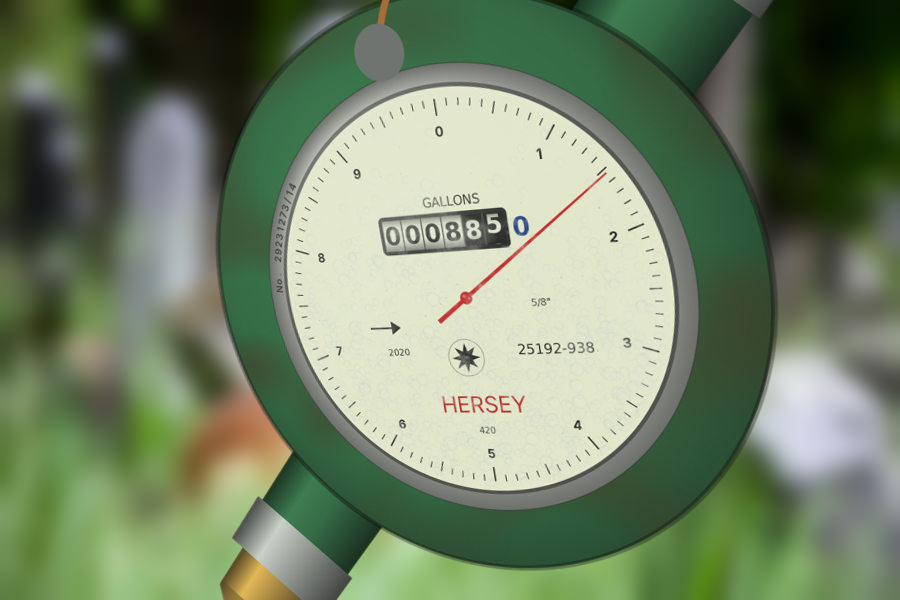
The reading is 8851.5gal
